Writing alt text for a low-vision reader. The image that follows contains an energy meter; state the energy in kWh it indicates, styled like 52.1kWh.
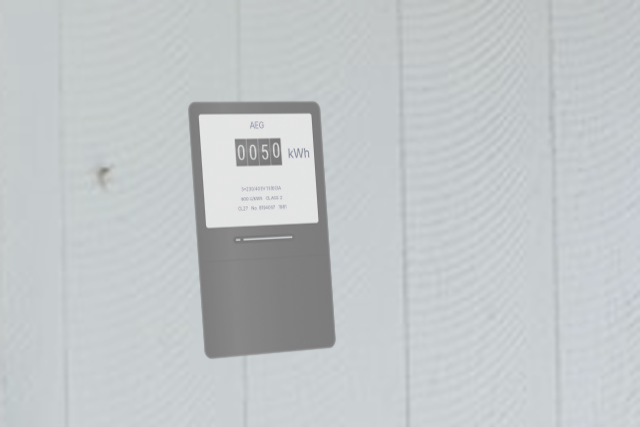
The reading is 50kWh
